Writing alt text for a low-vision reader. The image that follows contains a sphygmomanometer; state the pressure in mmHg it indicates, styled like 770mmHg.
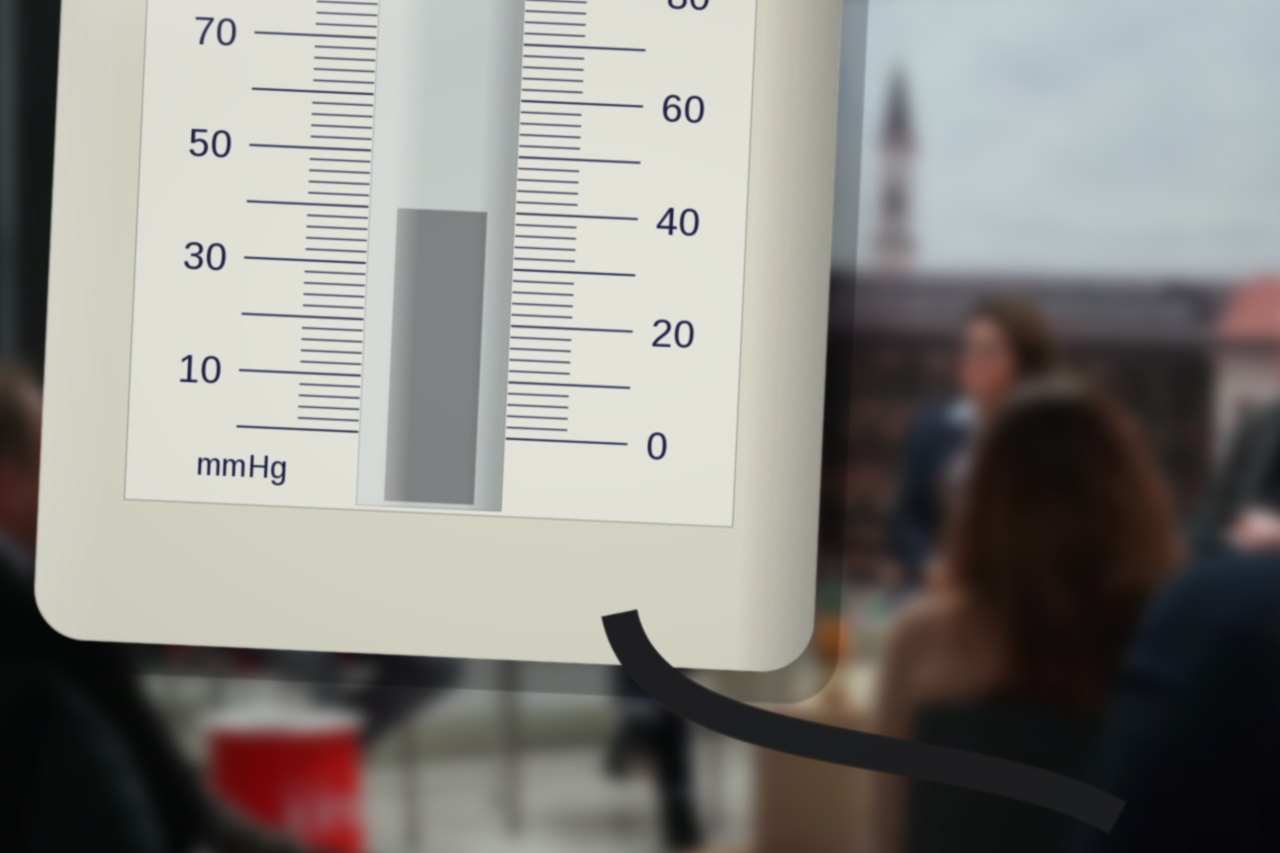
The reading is 40mmHg
